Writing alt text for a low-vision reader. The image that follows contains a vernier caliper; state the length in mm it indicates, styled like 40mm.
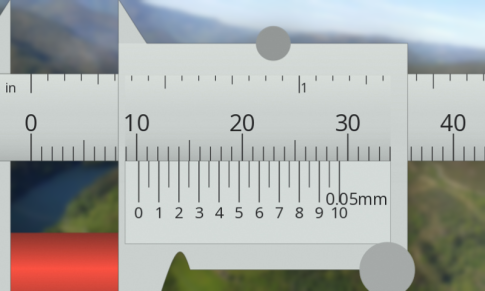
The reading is 10.2mm
